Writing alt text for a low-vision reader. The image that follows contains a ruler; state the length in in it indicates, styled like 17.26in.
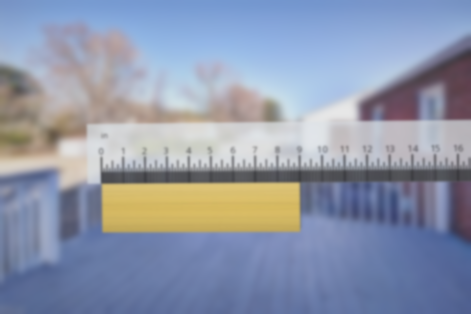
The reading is 9in
